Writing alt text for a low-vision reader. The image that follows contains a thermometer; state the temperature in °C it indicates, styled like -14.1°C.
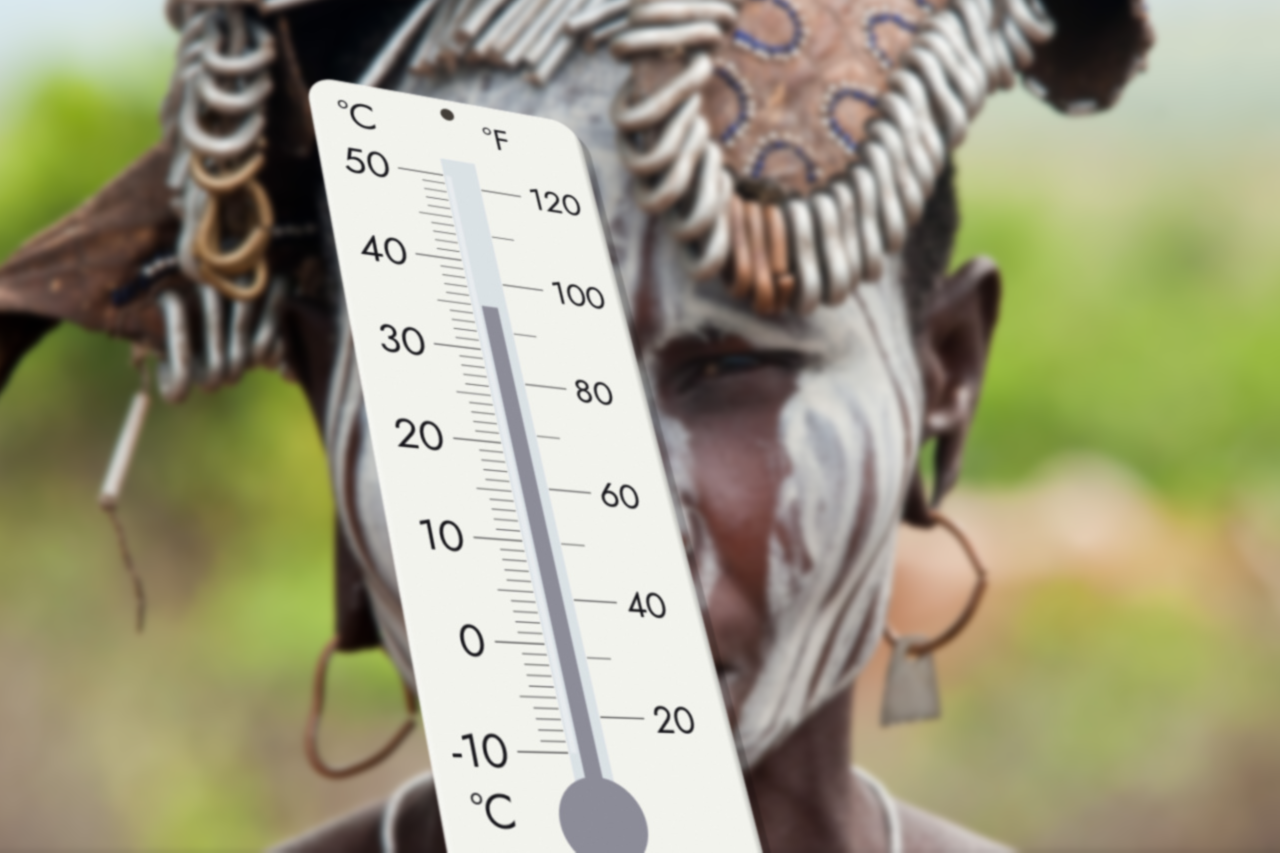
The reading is 35°C
